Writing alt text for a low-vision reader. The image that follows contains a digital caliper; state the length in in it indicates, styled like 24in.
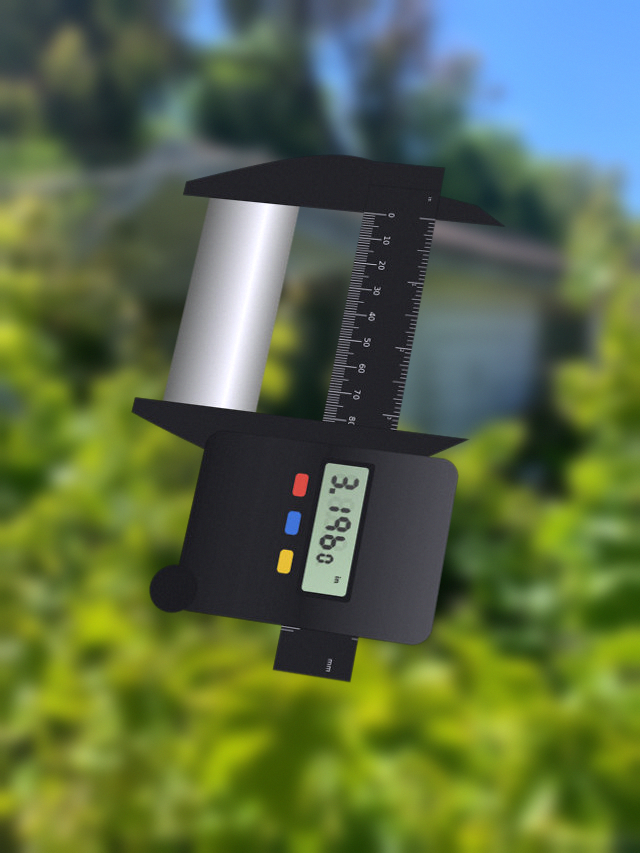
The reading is 3.1960in
